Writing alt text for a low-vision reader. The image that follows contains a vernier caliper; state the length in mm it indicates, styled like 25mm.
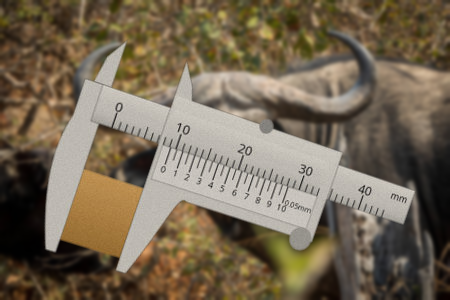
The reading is 9.2mm
